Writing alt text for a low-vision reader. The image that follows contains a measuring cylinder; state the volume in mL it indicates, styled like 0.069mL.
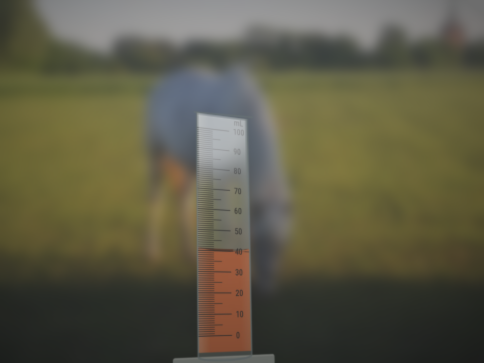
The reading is 40mL
